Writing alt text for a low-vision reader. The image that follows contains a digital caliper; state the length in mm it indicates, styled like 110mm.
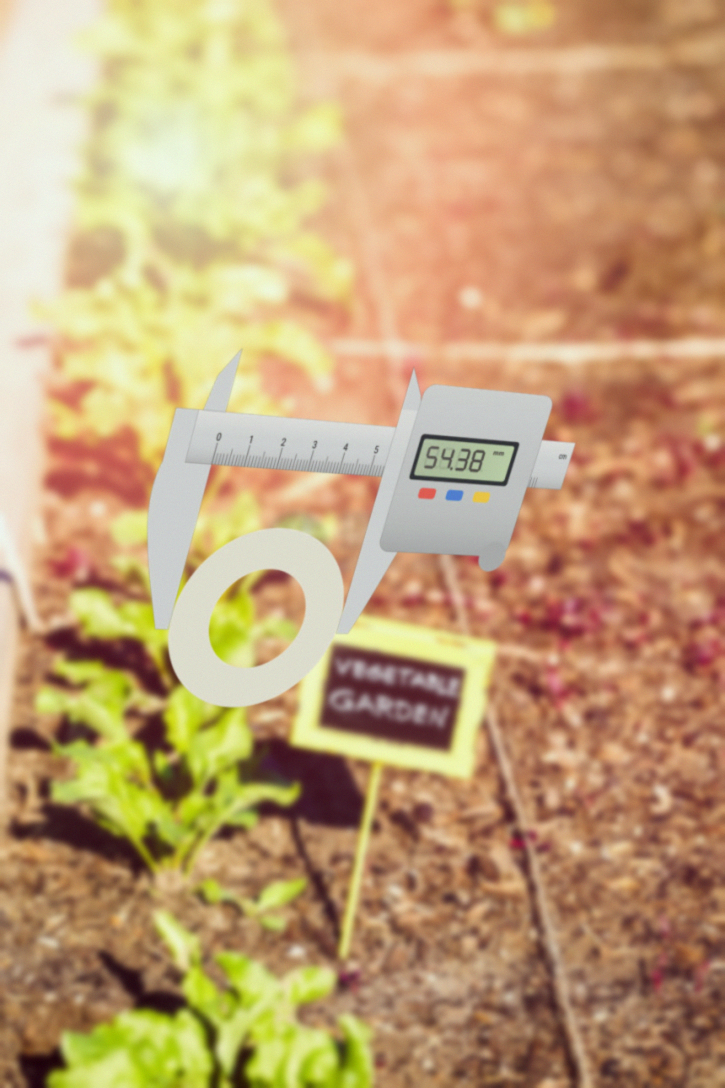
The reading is 54.38mm
